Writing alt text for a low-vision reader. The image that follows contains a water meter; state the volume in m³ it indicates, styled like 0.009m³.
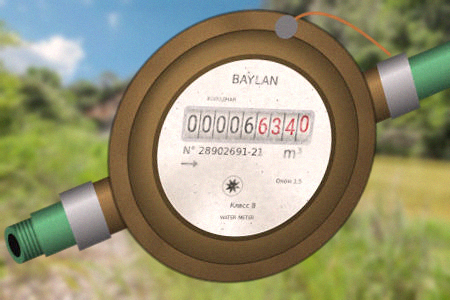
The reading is 6.6340m³
